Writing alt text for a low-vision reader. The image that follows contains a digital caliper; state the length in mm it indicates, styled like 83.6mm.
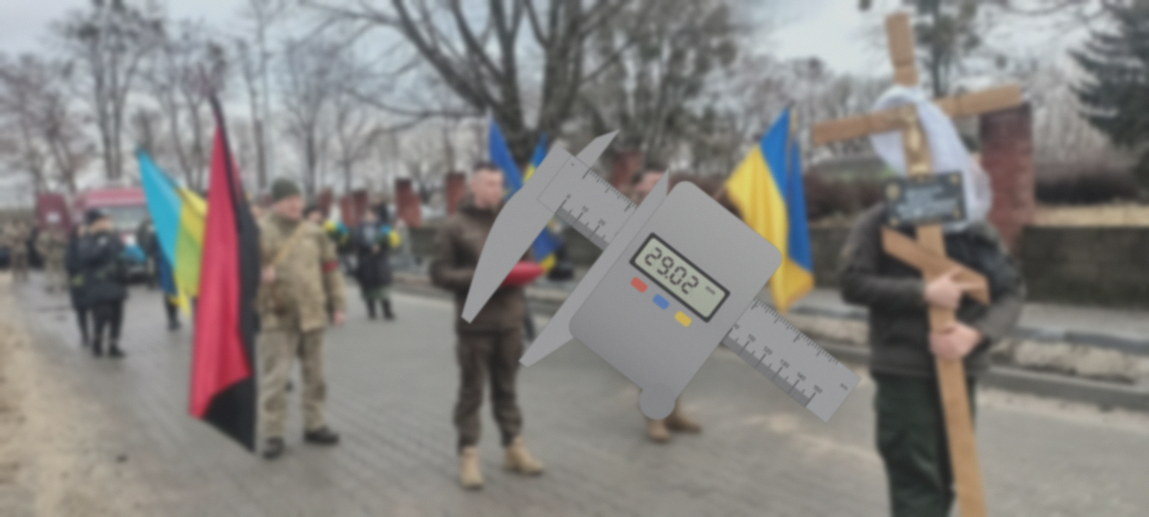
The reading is 29.02mm
